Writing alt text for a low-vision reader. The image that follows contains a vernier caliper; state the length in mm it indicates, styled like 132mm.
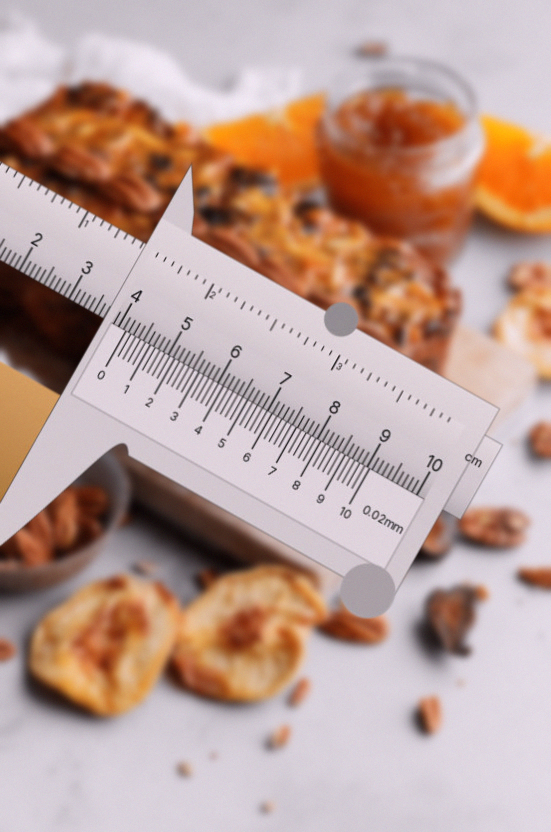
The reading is 41.5mm
